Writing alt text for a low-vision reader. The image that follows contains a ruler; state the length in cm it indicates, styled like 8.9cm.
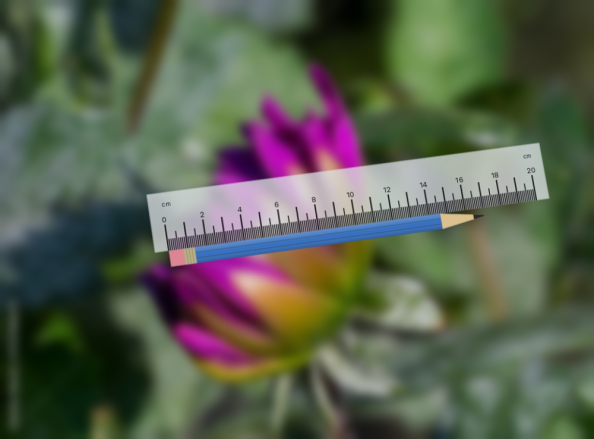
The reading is 17cm
